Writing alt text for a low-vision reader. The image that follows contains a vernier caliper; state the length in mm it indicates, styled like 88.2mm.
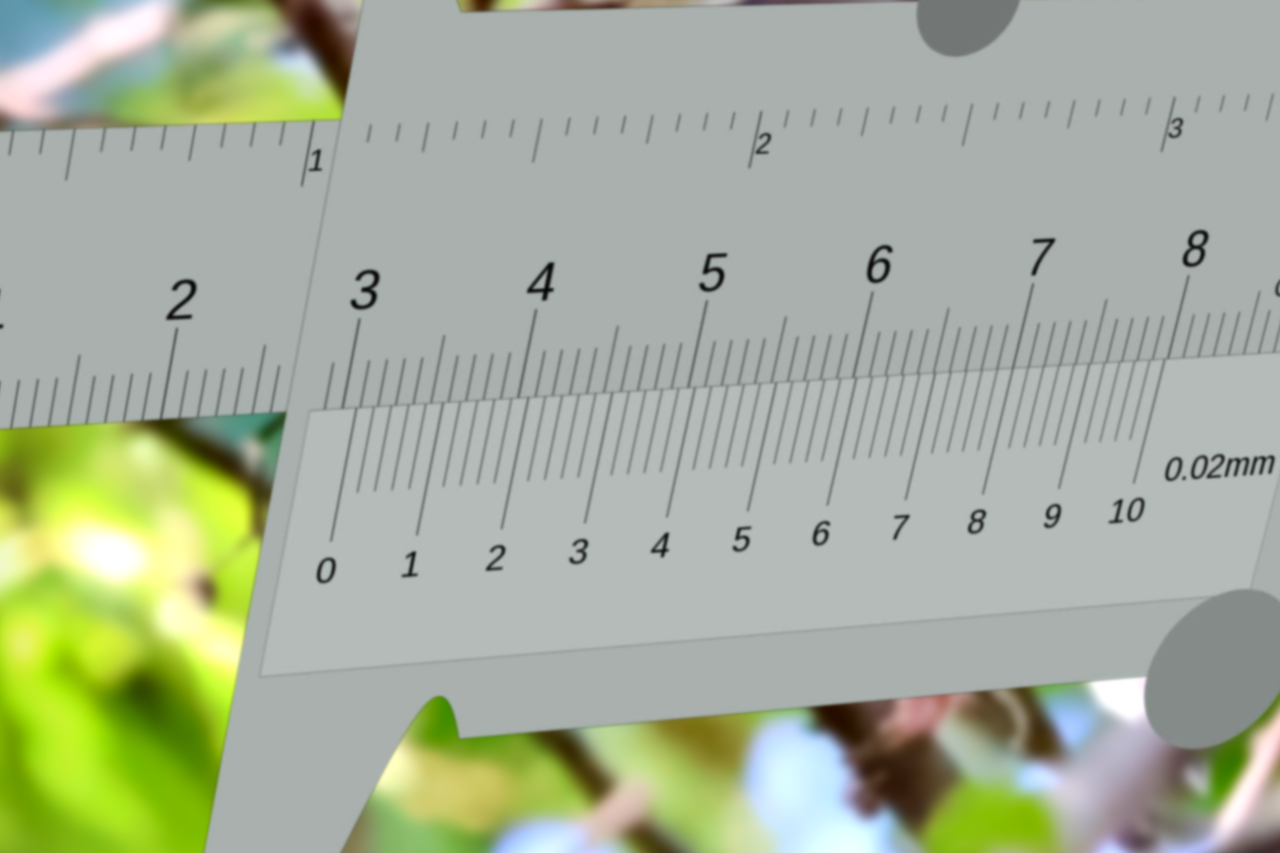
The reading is 30.8mm
